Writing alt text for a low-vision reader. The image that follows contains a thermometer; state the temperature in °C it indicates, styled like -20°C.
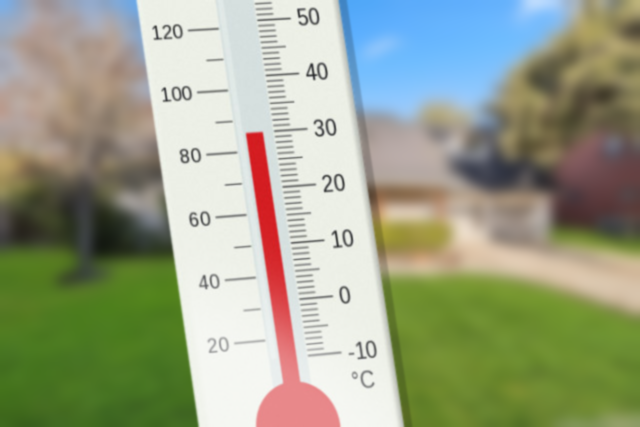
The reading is 30°C
